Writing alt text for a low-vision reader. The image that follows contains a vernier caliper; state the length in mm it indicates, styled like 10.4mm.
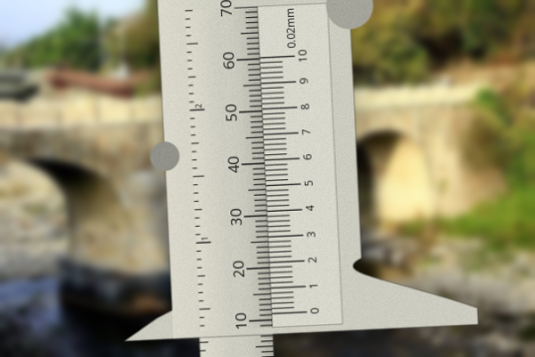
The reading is 11.2mm
